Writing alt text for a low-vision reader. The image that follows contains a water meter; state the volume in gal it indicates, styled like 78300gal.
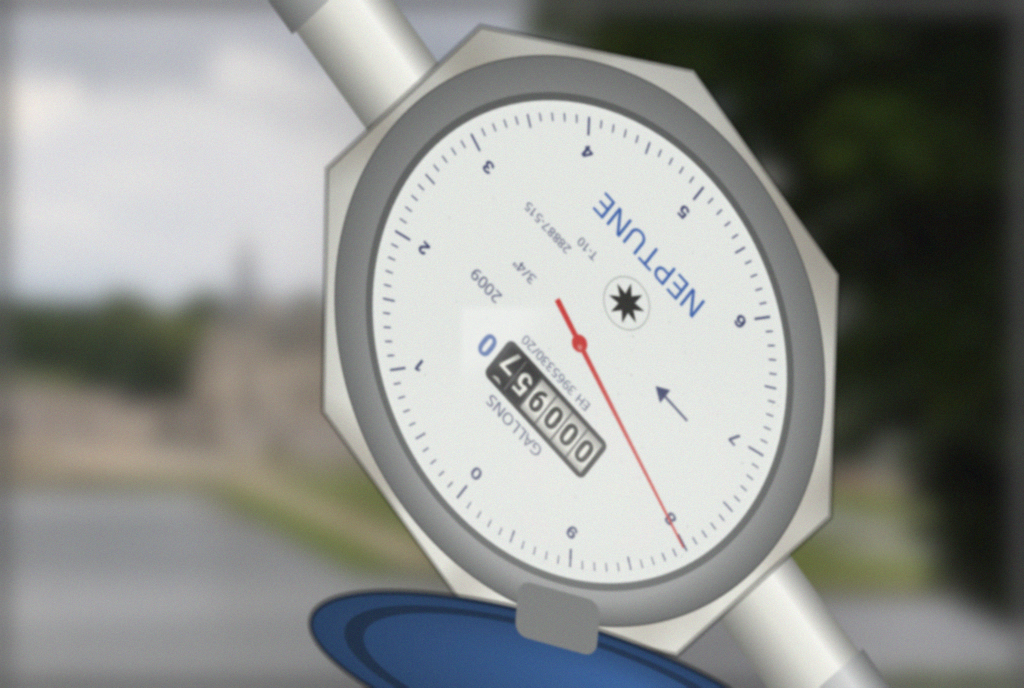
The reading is 9568.0gal
